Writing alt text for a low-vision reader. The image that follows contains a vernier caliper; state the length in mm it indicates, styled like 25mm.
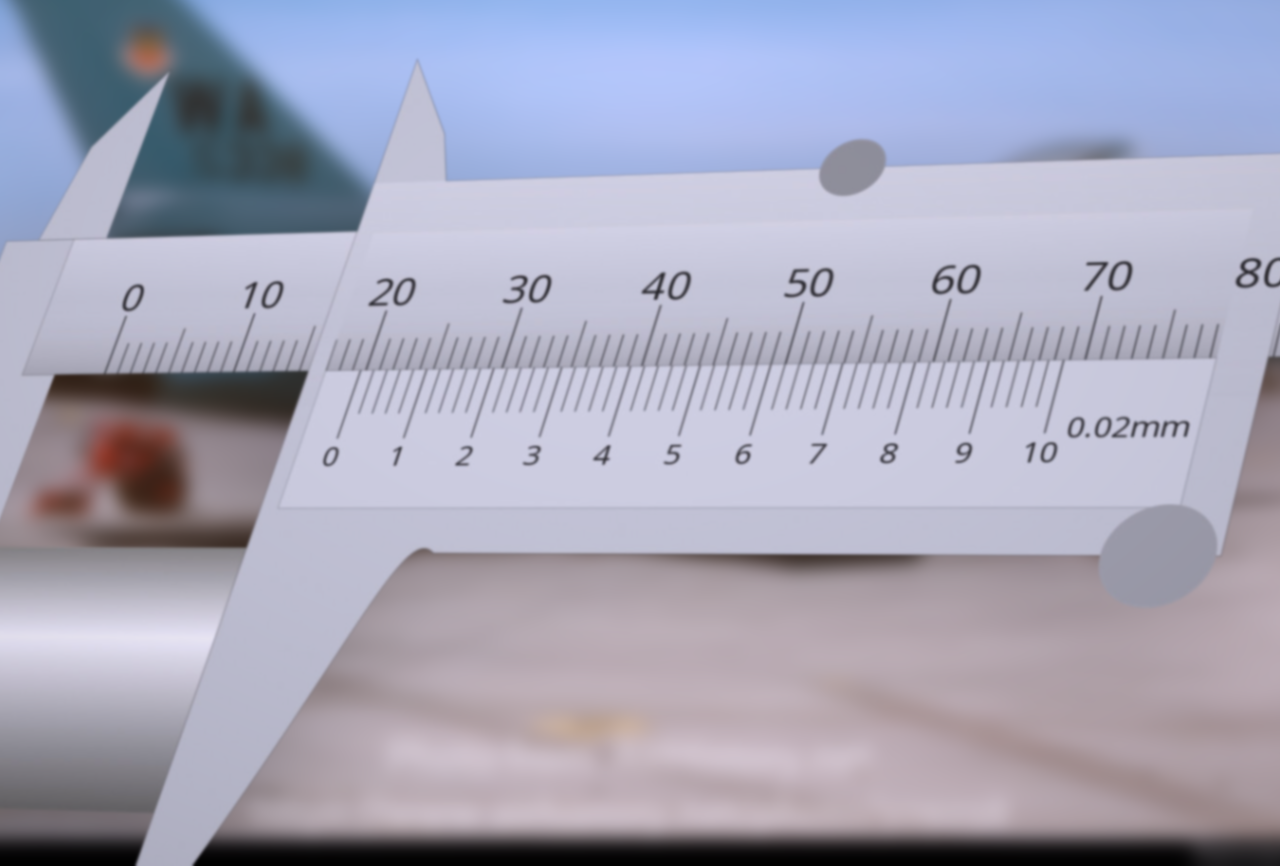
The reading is 19.6mm
